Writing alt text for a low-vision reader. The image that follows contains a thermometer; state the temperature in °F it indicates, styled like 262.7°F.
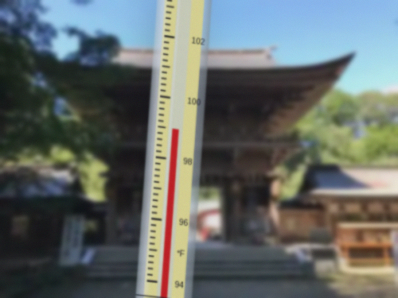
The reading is 99°F
